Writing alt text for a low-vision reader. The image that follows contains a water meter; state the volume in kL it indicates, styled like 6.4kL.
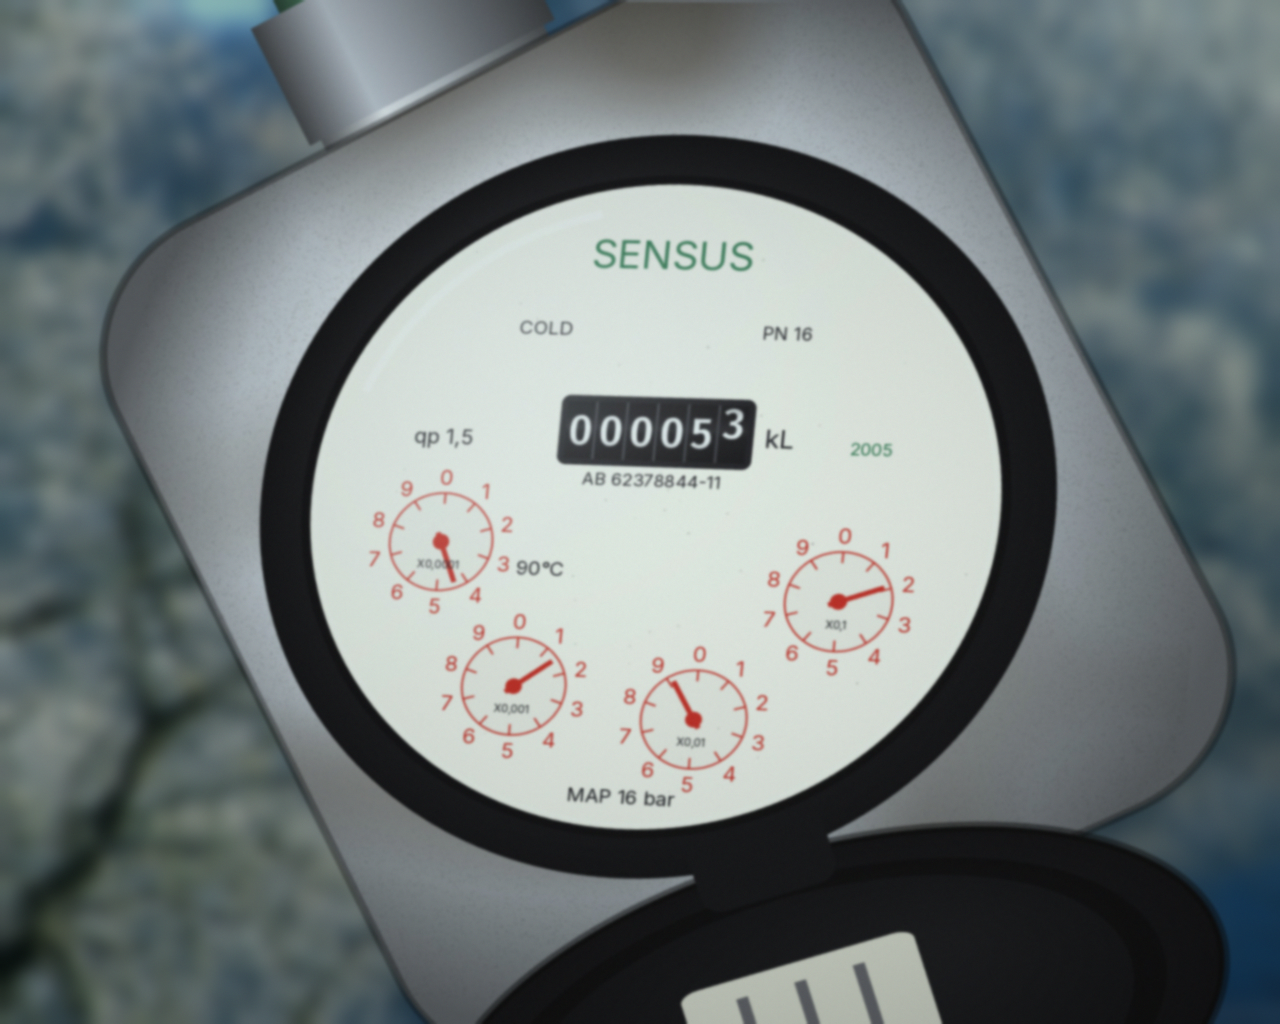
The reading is 53.1914kL
